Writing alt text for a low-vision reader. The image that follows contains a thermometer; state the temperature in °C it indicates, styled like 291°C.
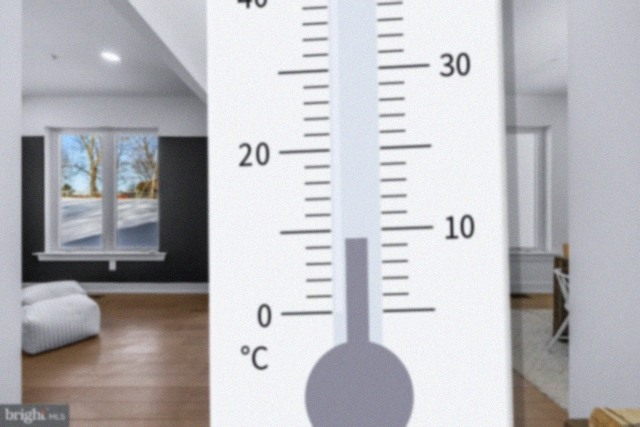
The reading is 9°C
